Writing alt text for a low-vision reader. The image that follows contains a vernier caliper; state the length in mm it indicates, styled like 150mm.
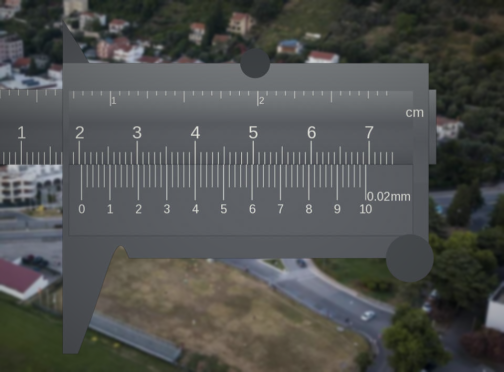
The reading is 20.4mm
